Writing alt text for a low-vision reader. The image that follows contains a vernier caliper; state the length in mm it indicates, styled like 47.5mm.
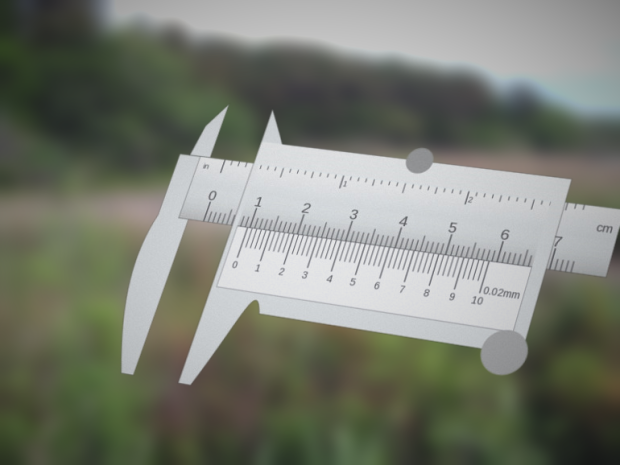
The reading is 9.5mm
